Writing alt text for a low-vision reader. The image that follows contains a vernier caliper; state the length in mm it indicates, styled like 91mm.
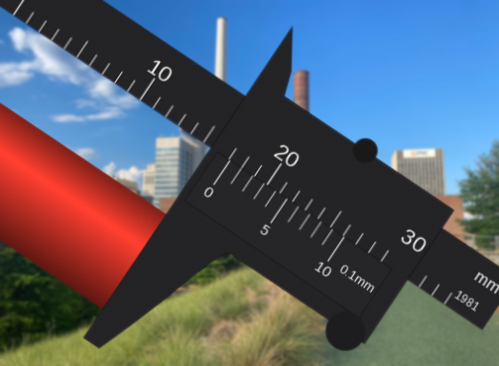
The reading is 17.1mm
